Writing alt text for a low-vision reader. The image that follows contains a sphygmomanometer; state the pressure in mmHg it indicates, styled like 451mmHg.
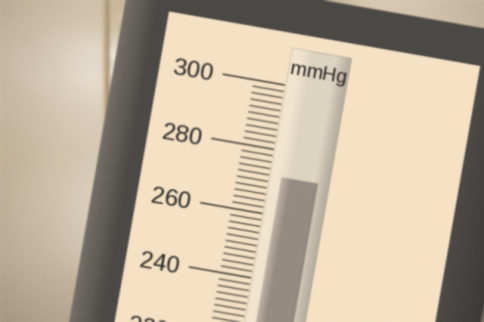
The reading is 272mmHg
